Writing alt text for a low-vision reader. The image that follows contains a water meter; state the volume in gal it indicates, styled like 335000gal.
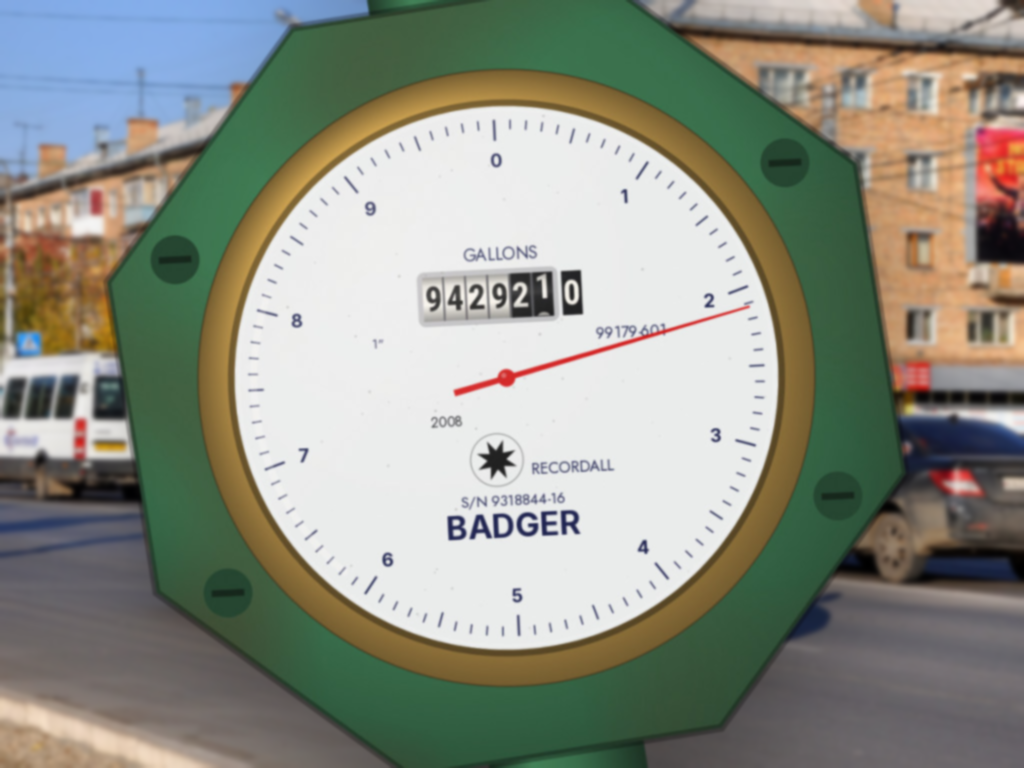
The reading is 9429212.1gal
